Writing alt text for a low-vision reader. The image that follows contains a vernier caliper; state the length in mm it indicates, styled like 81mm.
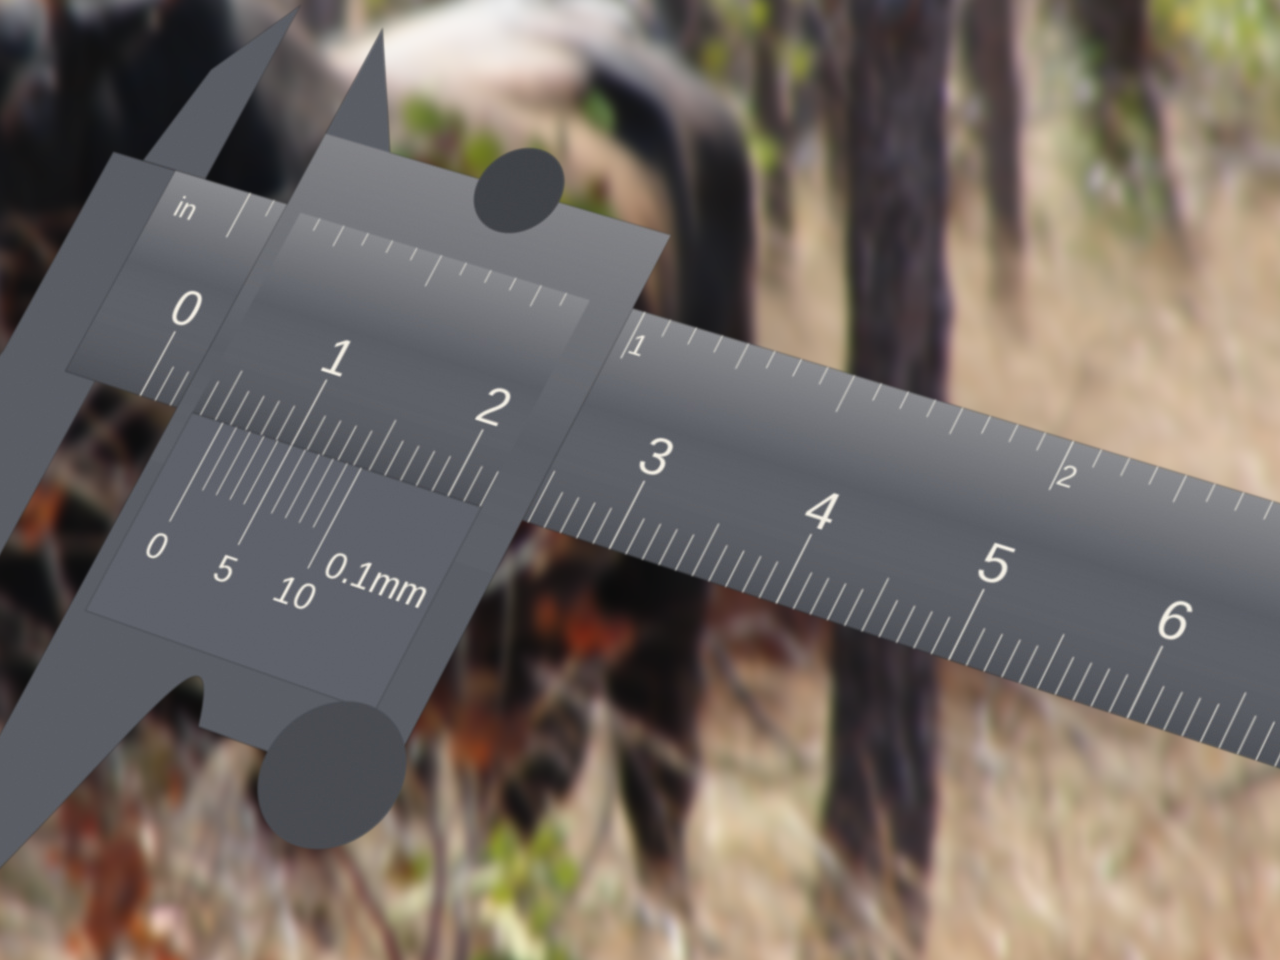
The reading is 5.5mm
